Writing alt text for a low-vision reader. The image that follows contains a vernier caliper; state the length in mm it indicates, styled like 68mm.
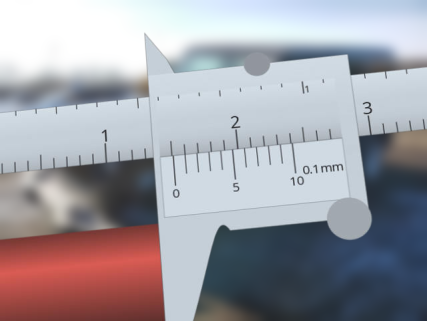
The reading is 15.1mm
